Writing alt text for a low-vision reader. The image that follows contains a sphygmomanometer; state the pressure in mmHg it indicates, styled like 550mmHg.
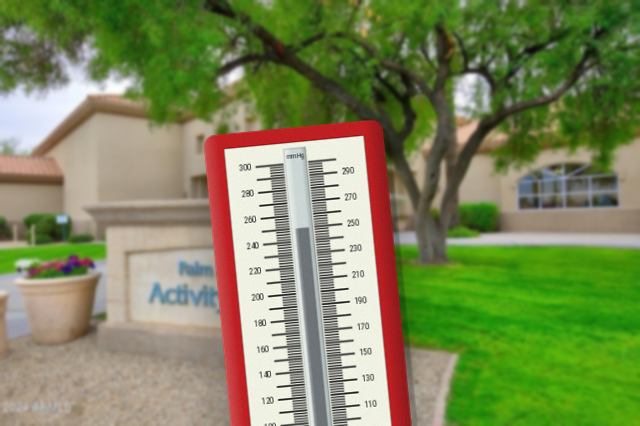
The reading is 250mmHg
